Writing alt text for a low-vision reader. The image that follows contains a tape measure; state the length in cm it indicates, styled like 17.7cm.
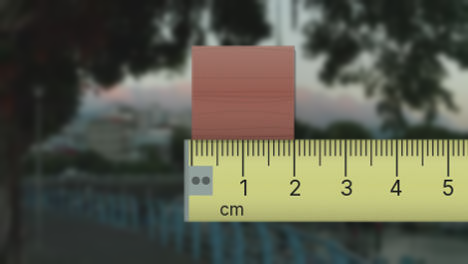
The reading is 2cm
